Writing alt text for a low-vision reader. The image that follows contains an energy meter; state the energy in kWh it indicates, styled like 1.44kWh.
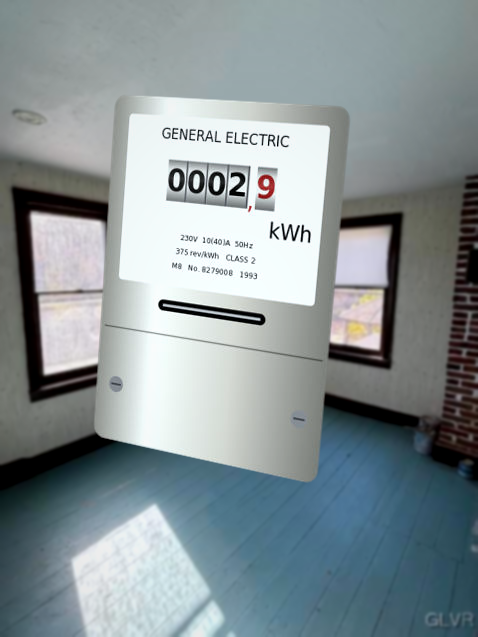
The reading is 2.9kWh
